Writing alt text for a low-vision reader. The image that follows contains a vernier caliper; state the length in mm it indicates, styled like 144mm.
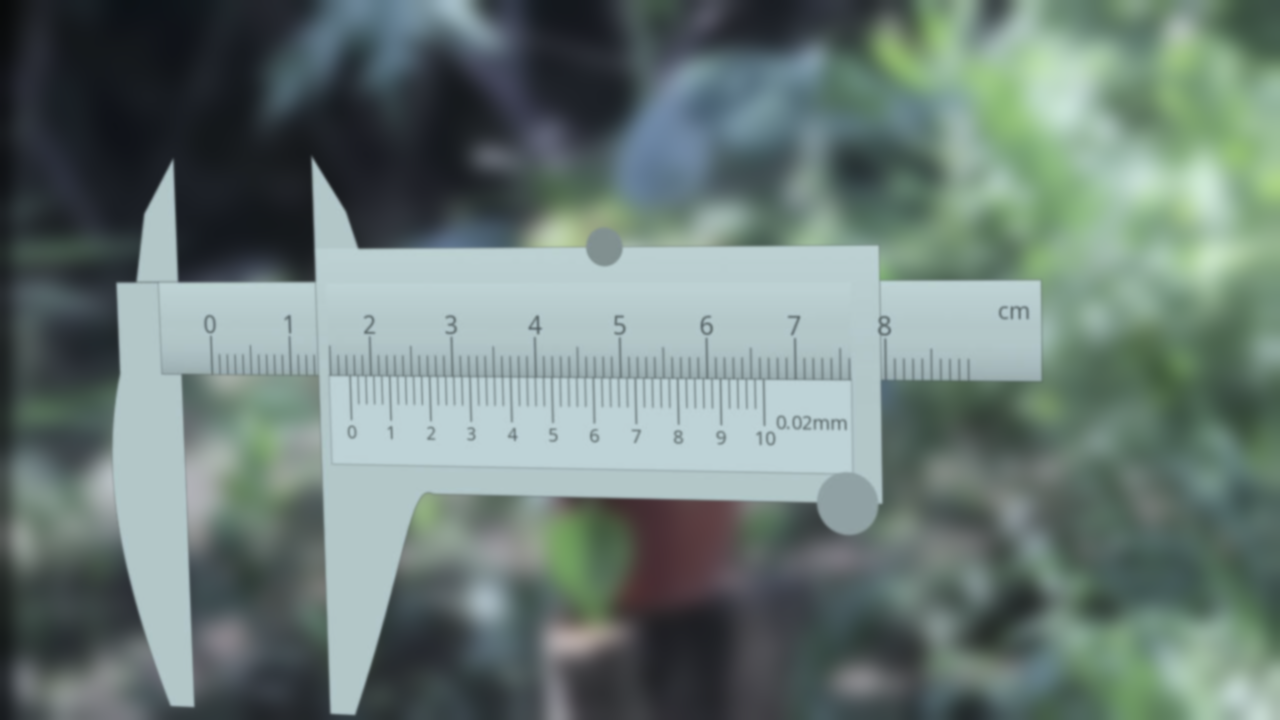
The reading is 17.4mm
